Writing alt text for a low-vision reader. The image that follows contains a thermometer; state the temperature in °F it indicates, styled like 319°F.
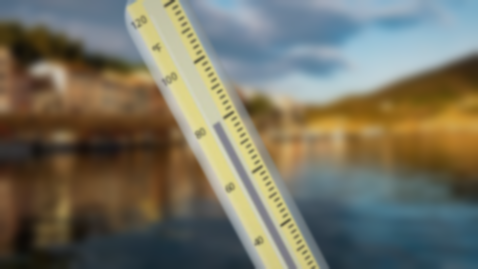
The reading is 80°F
